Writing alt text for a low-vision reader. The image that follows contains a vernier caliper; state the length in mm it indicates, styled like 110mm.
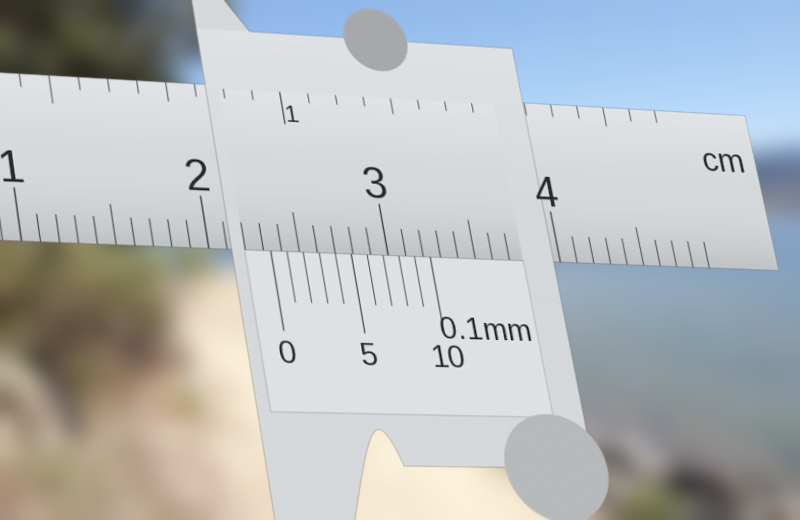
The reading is 23.4mm
